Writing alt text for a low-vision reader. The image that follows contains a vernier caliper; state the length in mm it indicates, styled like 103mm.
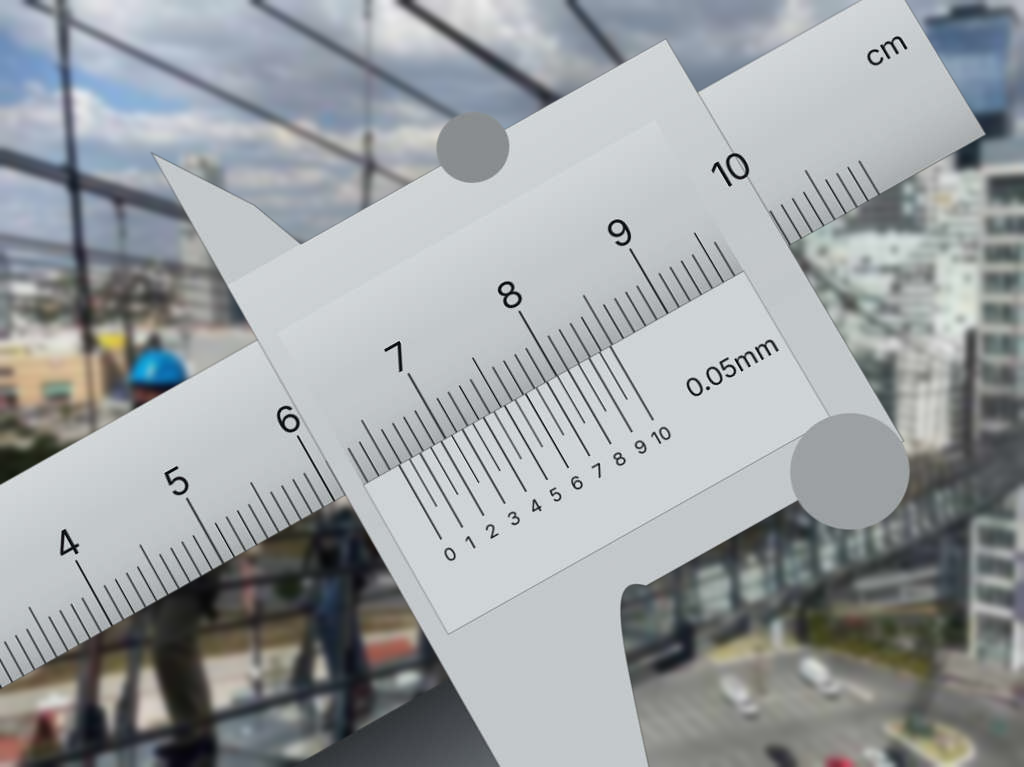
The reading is 65.8mm
